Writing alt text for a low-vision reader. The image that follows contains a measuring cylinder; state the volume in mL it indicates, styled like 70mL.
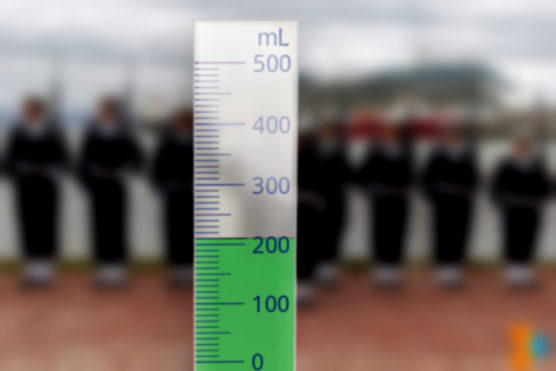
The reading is 210mL
